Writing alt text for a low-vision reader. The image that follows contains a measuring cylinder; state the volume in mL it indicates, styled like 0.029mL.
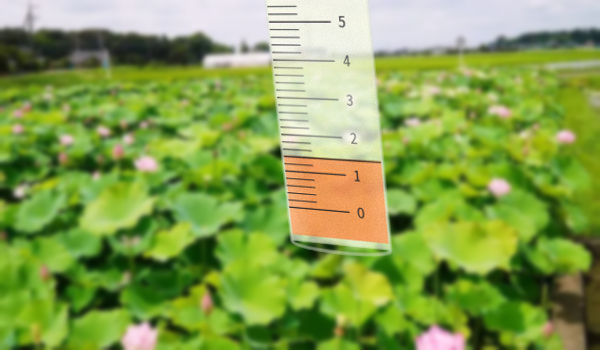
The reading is 1.4mL
